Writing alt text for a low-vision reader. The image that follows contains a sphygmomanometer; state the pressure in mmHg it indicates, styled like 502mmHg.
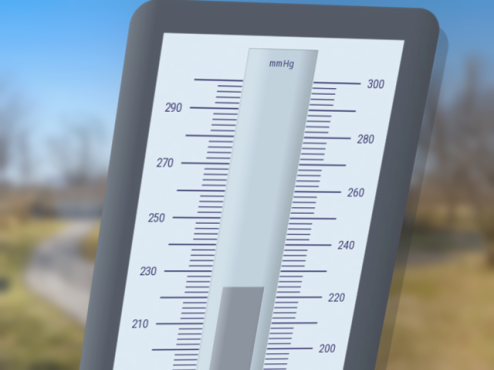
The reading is 224mmHg
